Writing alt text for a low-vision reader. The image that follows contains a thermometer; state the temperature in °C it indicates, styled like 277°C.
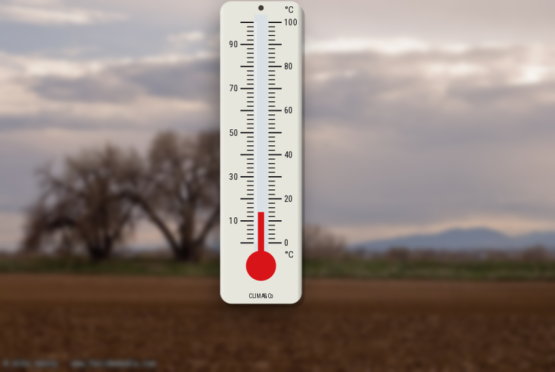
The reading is 14°C
